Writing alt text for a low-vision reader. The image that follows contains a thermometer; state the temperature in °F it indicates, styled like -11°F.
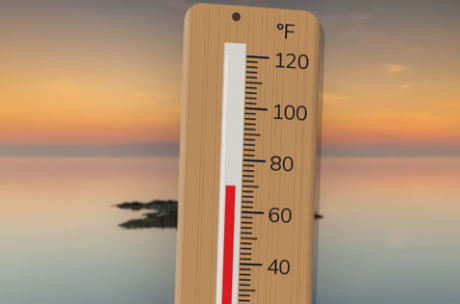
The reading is 70°F
